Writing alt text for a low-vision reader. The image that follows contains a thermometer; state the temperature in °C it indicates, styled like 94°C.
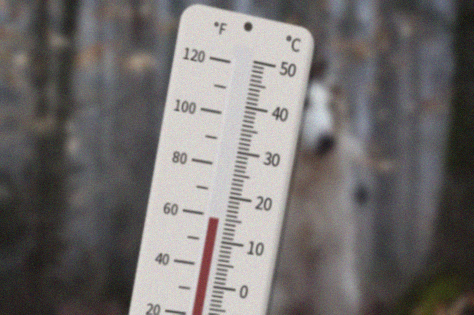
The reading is 15°C
